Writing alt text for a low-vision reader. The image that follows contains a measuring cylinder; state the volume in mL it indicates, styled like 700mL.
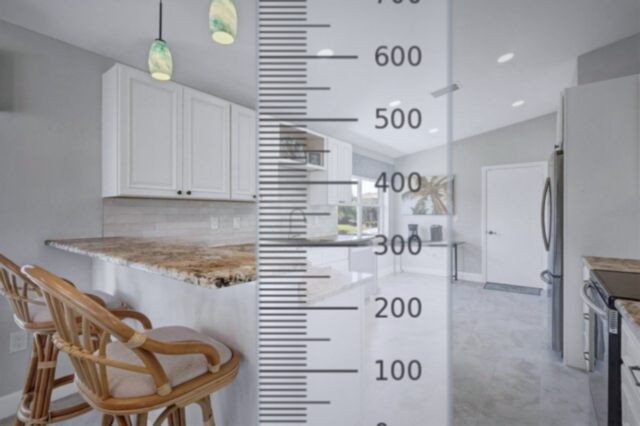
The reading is 300mL
